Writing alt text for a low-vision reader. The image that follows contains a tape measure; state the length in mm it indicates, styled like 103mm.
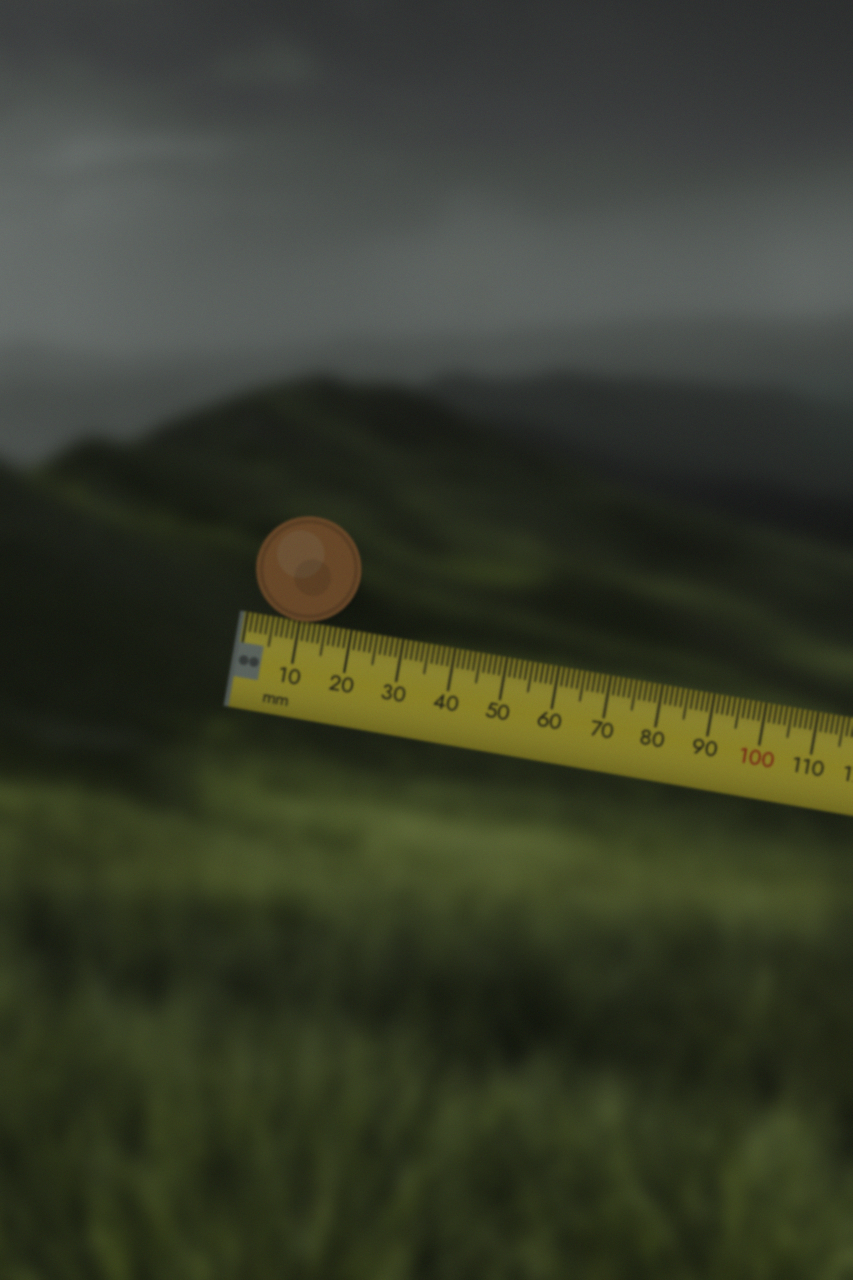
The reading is 20mm
